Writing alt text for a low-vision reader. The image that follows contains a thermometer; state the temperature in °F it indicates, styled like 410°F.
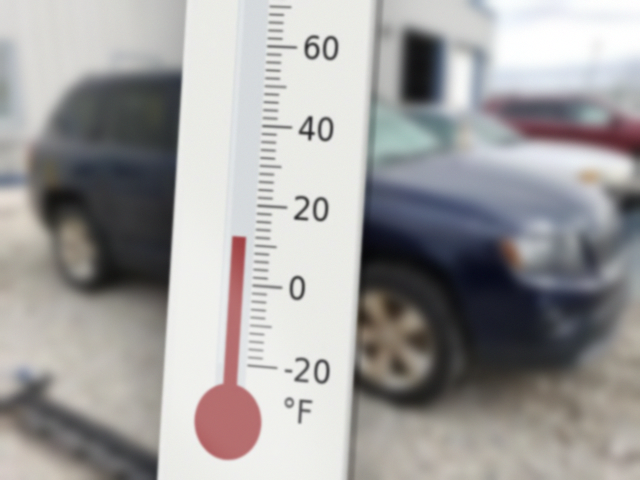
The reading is 12°F
